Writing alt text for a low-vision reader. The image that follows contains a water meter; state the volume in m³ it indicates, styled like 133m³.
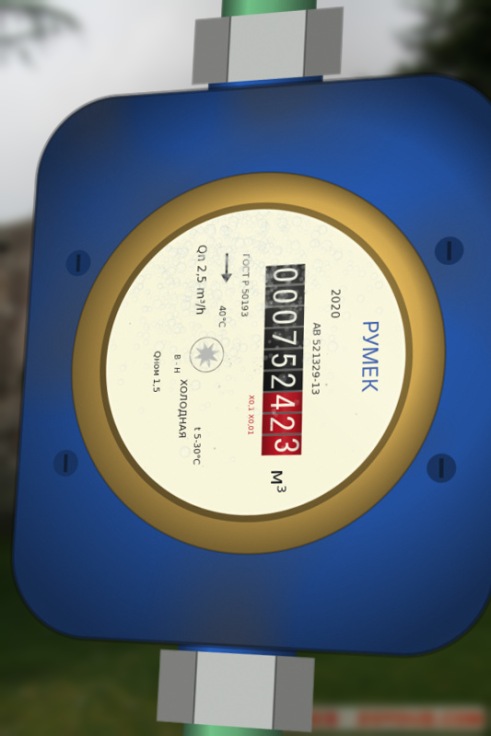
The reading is 752.423m³
